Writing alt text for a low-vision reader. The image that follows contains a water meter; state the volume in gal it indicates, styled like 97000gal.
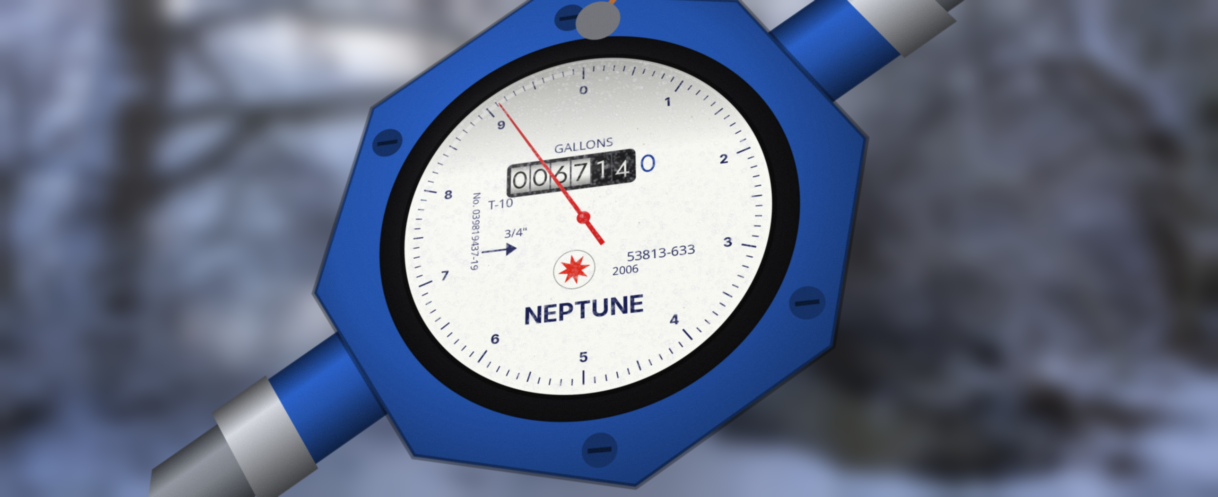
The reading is 67139.1gal
